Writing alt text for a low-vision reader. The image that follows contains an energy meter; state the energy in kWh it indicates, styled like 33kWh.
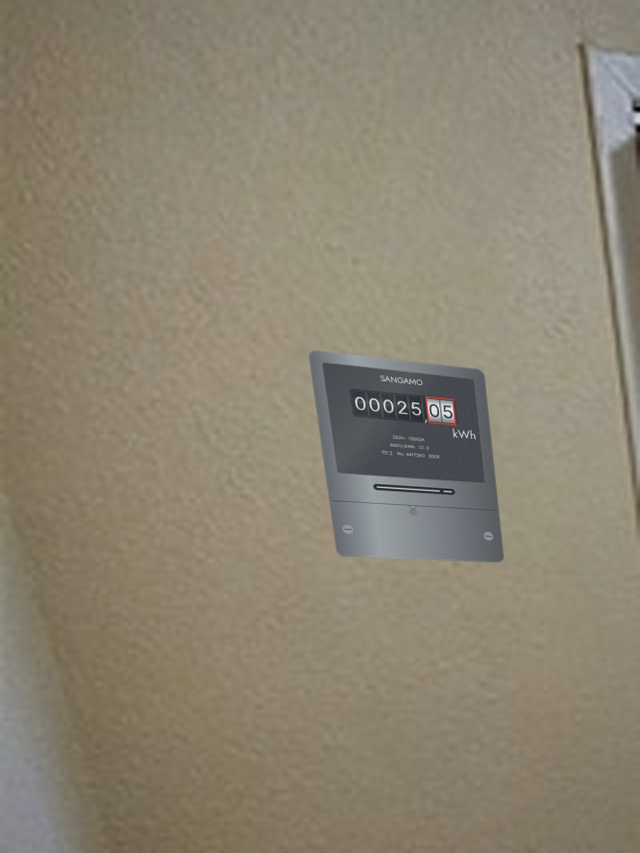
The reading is 25.05kWh
